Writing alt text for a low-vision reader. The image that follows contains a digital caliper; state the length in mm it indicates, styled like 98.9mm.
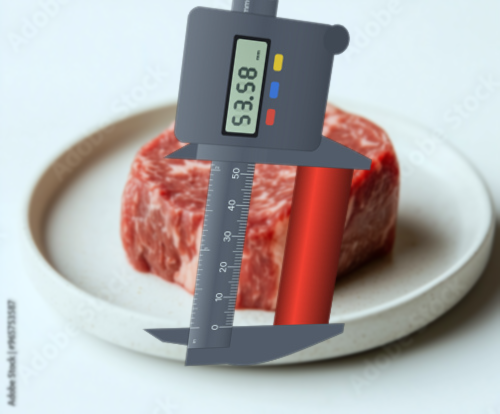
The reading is 53.58mm
